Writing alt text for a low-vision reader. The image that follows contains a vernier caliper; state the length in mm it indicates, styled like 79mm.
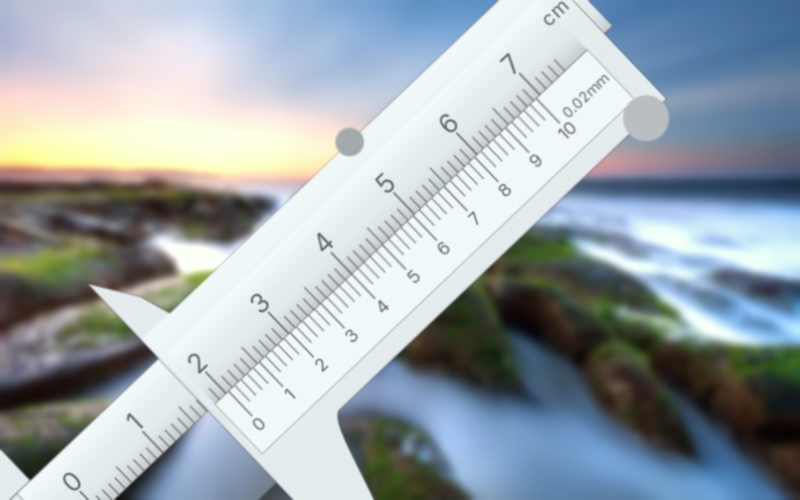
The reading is 20.4mm
